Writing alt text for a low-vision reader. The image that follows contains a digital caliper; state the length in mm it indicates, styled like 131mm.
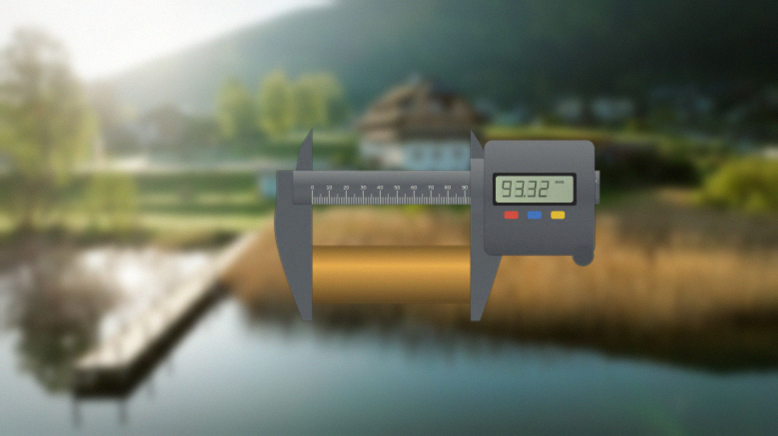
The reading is 93.32mm
